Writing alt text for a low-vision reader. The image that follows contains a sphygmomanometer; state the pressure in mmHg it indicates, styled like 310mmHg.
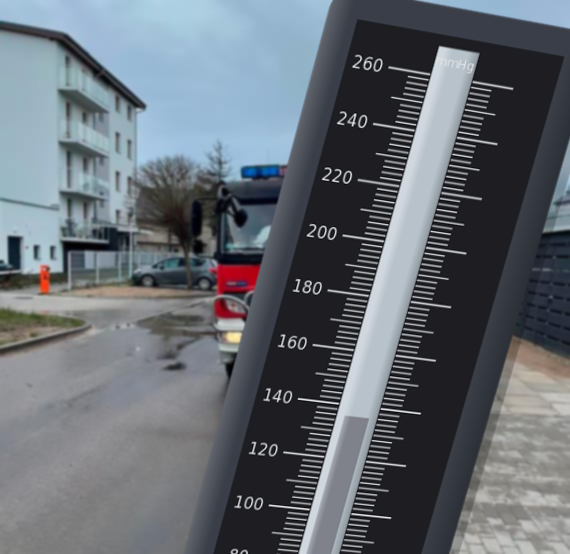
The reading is 136mmHg
